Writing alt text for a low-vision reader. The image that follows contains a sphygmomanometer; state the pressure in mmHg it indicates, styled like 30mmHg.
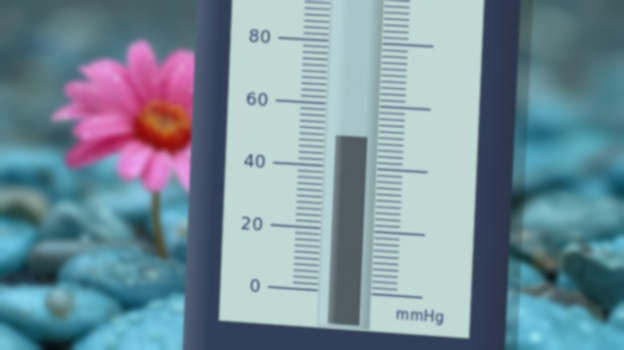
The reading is 50mmHg
